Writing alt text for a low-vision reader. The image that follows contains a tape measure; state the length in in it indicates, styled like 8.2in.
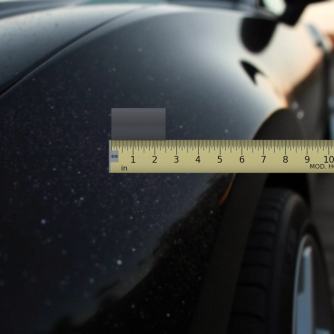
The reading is 2.5in
